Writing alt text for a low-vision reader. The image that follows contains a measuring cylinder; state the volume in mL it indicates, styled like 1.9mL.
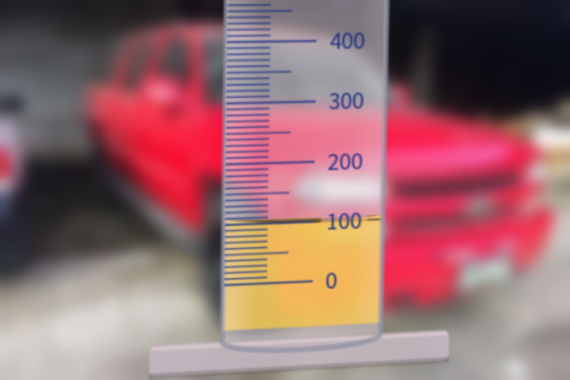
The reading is 100mL
